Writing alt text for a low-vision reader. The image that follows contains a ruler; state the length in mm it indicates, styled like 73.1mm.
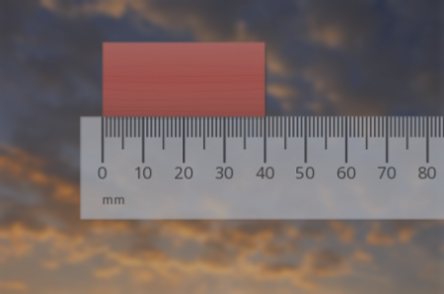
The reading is 40mm
